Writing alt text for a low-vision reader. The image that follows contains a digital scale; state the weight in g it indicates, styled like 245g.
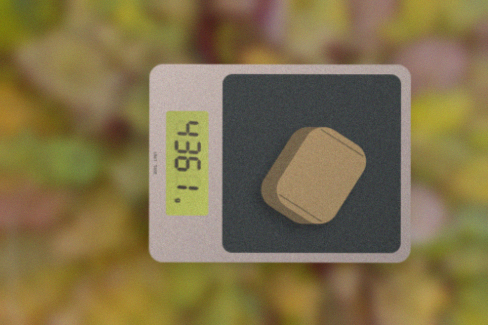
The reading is 4361g
